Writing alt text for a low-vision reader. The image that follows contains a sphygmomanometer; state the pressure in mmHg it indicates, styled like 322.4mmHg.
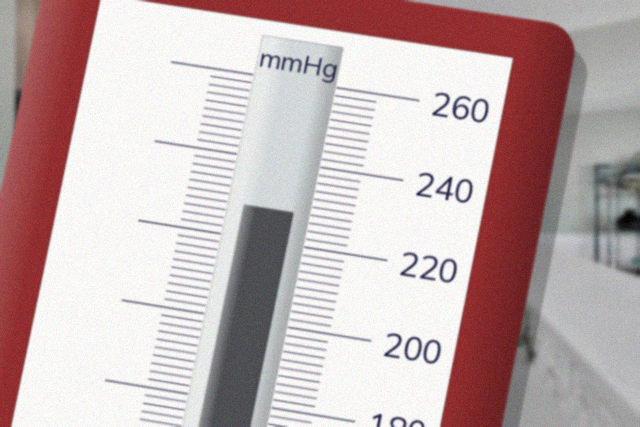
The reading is 228mmHg
